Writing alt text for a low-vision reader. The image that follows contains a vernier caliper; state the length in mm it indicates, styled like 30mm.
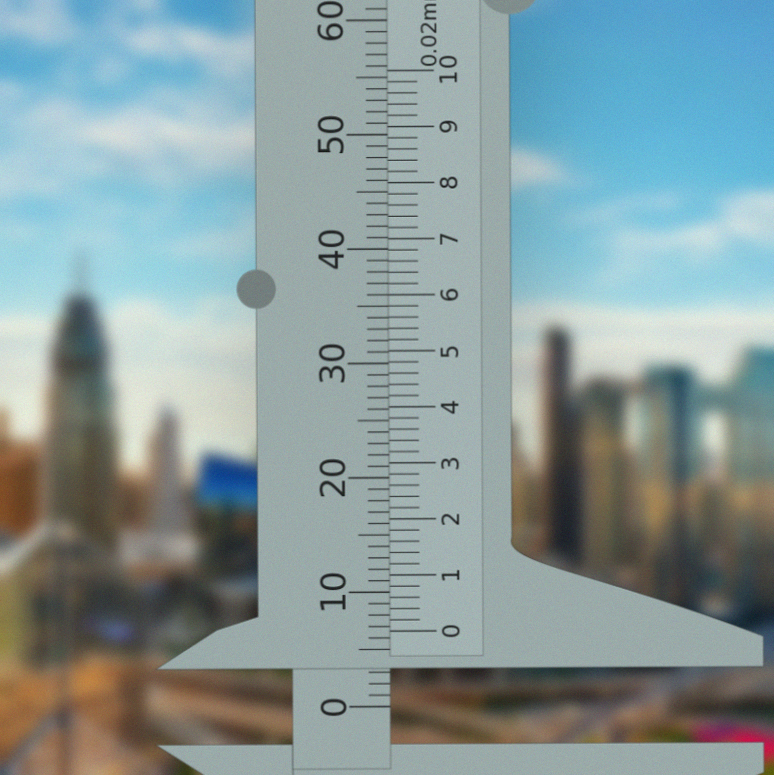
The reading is 6.6mm
